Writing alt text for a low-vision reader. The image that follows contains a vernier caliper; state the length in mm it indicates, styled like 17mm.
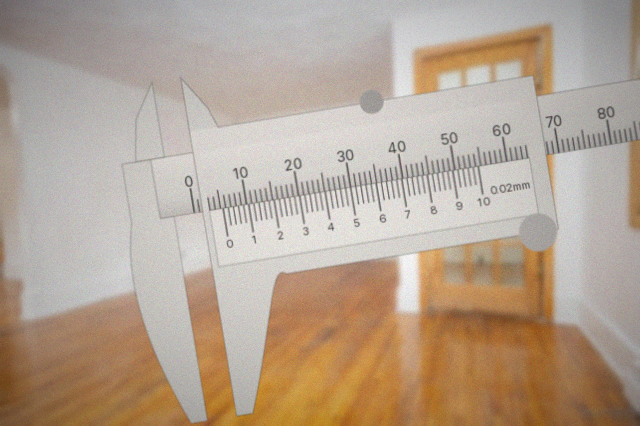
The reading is 5.5mm
